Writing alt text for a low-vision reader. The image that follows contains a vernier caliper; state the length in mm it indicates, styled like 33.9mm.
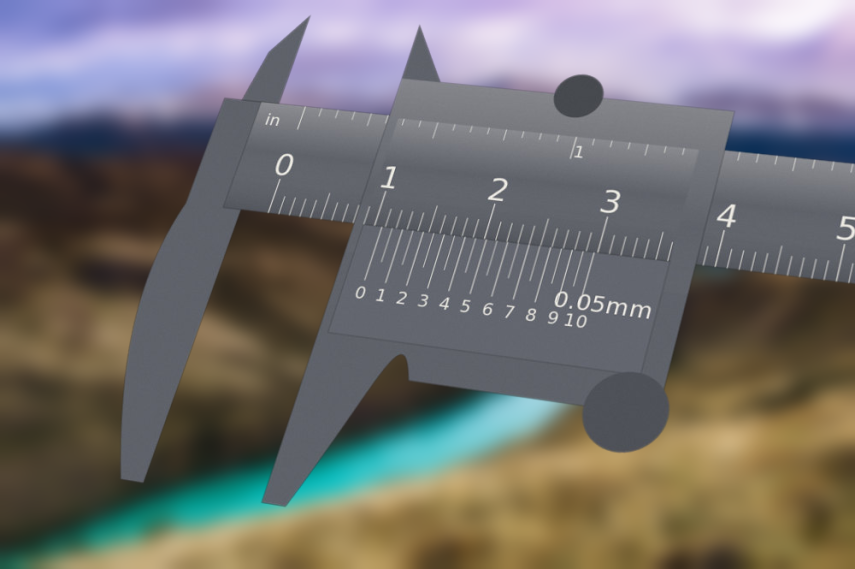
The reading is 10.7mm
